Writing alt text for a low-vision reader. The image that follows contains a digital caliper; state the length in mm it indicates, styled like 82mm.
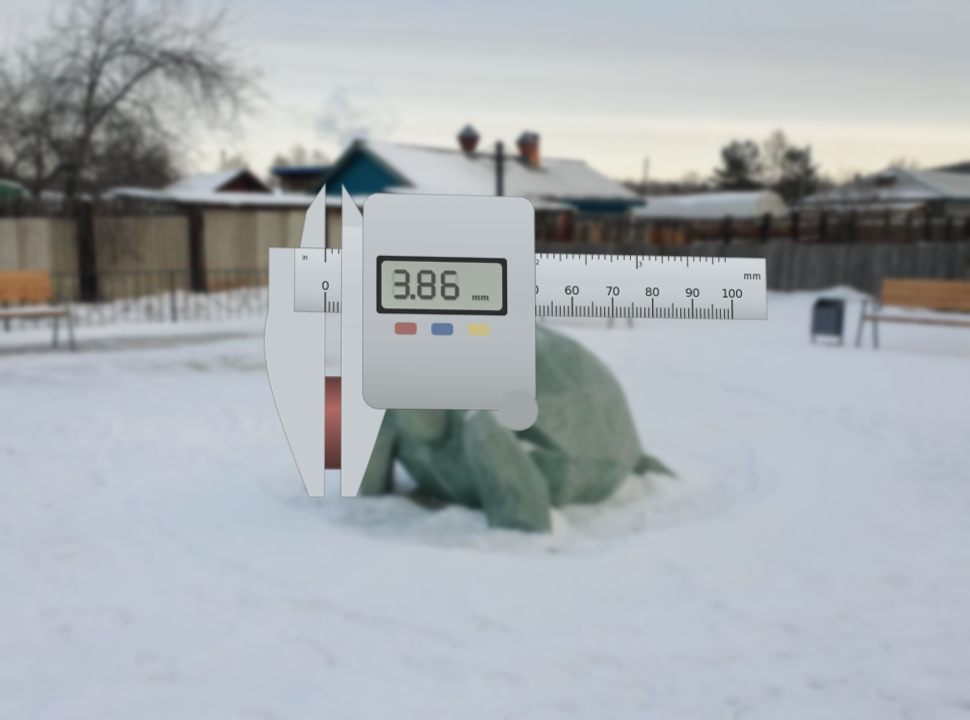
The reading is 3.86mm
